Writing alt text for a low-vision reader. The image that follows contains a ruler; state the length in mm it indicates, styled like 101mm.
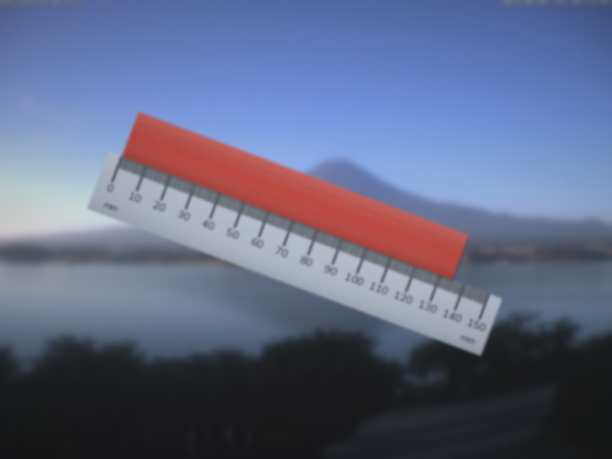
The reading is 135mm
